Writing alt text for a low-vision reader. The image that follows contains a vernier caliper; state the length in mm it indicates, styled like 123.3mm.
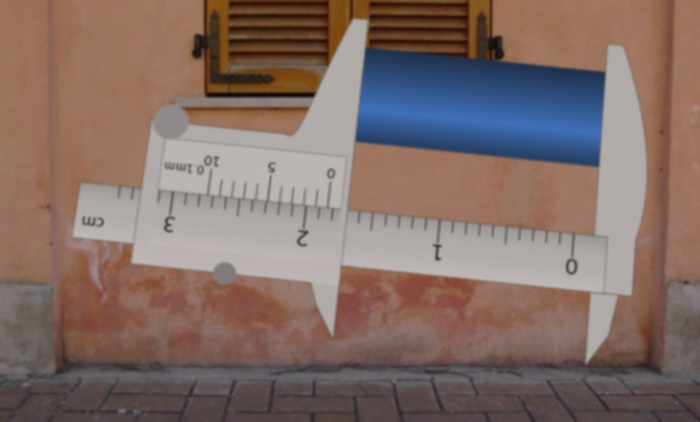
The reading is 18.4mm
